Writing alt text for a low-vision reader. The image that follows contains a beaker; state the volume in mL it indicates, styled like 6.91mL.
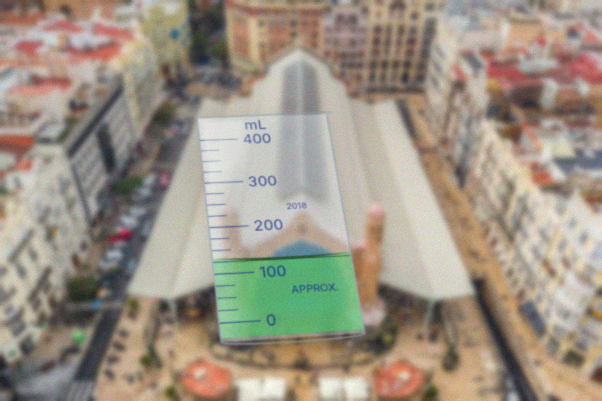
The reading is 125mL
